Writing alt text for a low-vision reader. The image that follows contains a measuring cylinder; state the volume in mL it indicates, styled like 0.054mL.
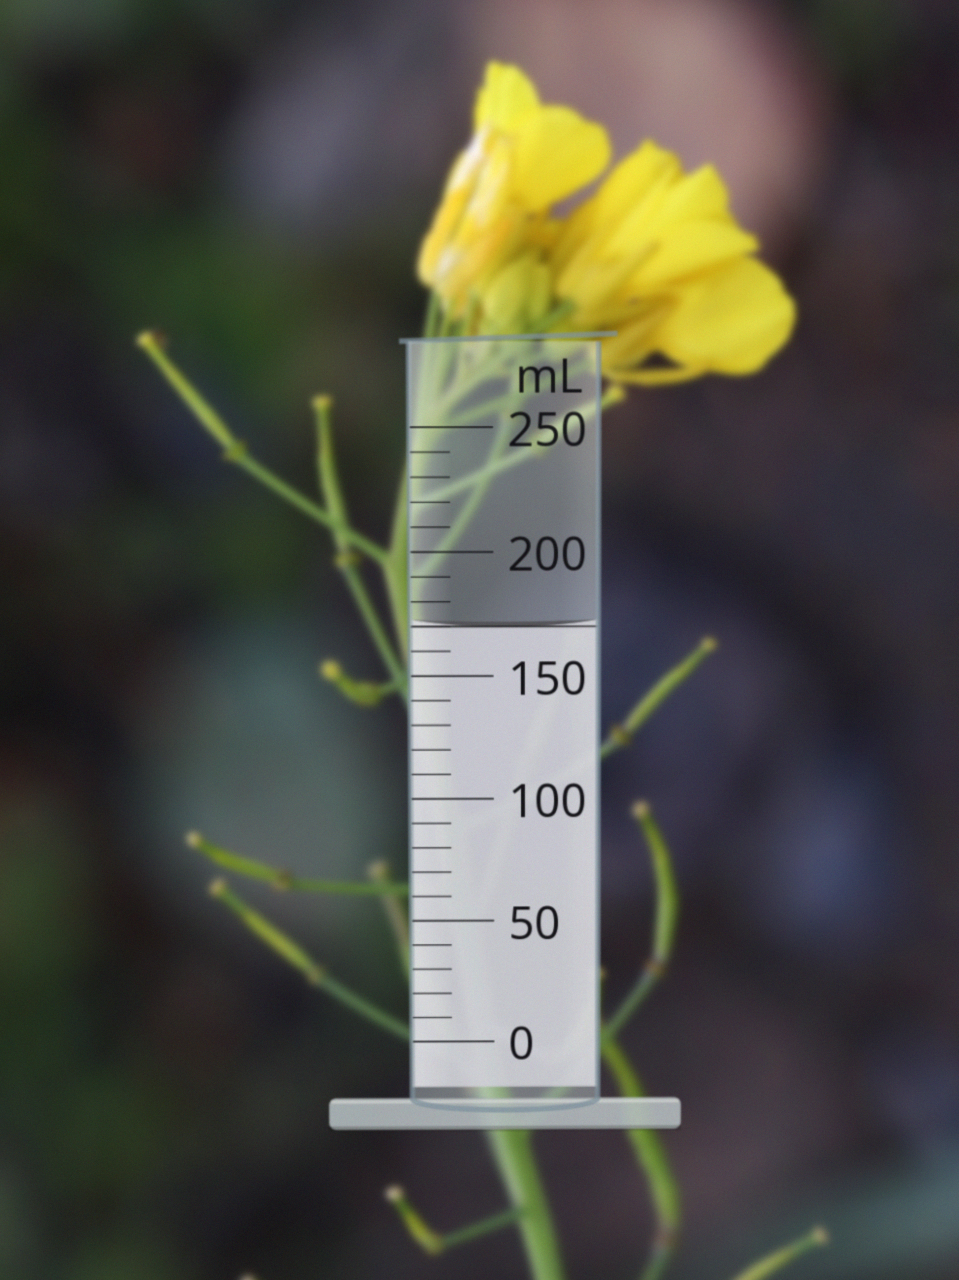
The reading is 170mL
